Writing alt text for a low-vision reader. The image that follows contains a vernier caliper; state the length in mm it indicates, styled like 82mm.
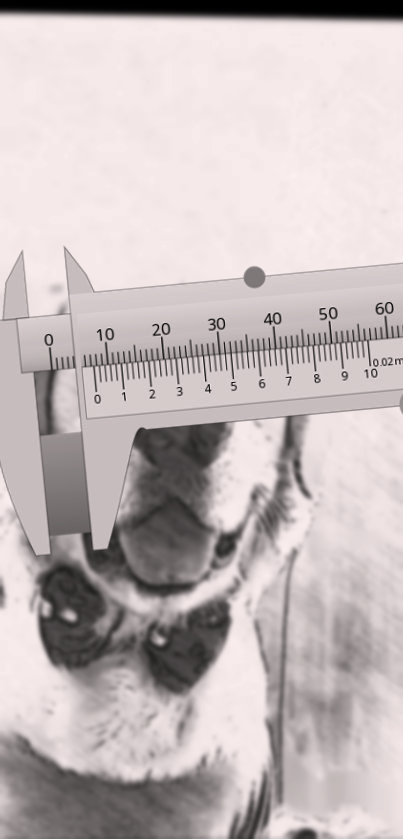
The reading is 7.5mm
